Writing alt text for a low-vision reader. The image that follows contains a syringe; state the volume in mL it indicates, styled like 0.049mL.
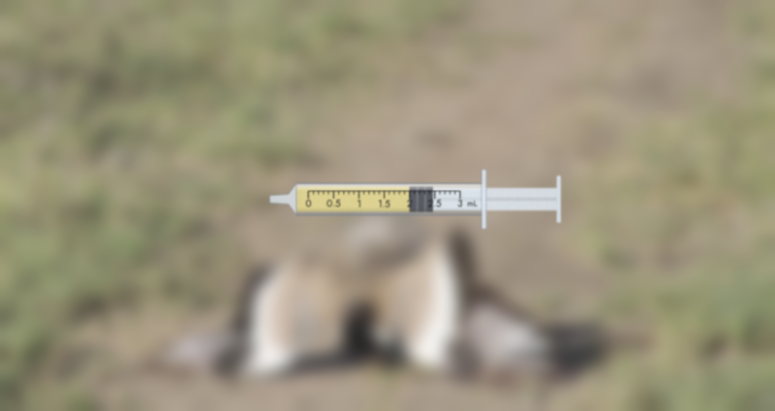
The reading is 2mL
